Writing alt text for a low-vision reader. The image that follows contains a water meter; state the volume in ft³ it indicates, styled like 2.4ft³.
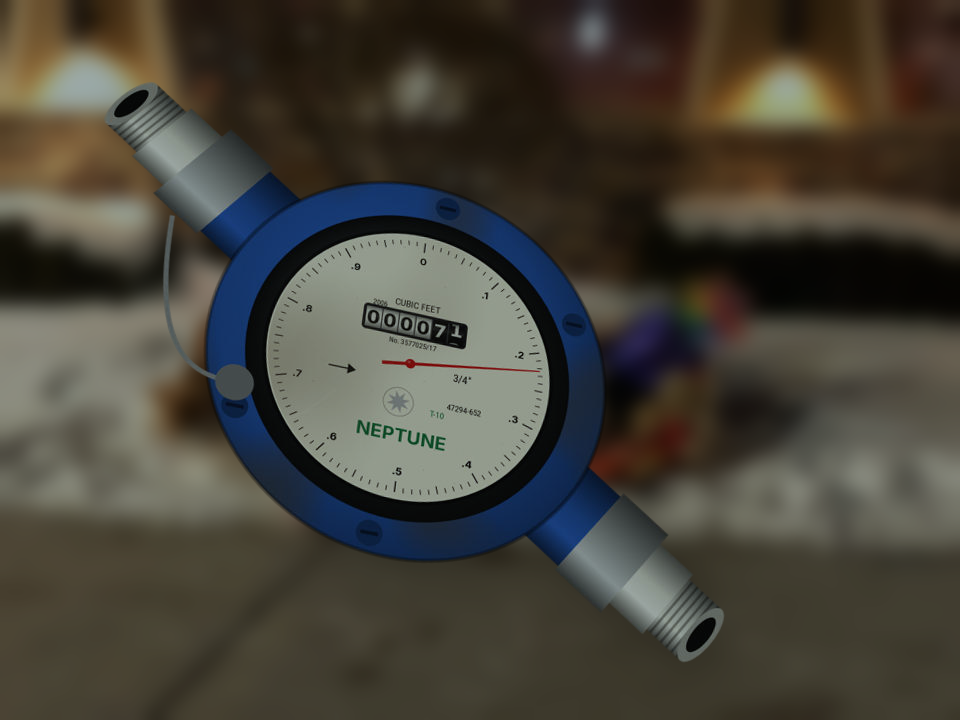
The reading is 71.22ft³
